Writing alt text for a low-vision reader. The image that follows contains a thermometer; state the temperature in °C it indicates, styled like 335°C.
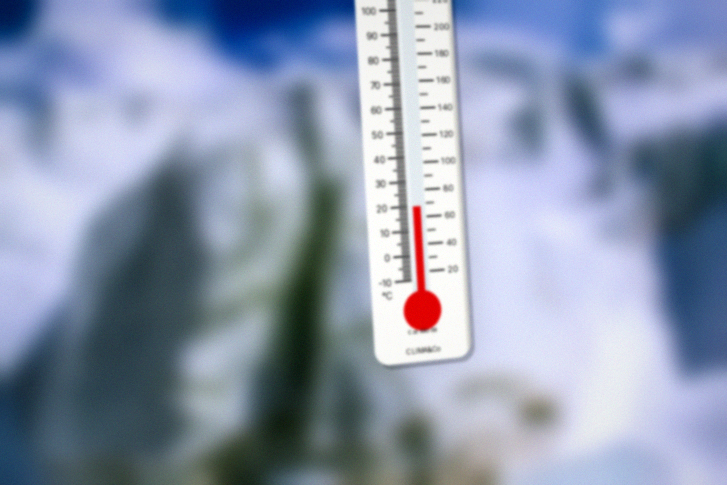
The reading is 20°C
